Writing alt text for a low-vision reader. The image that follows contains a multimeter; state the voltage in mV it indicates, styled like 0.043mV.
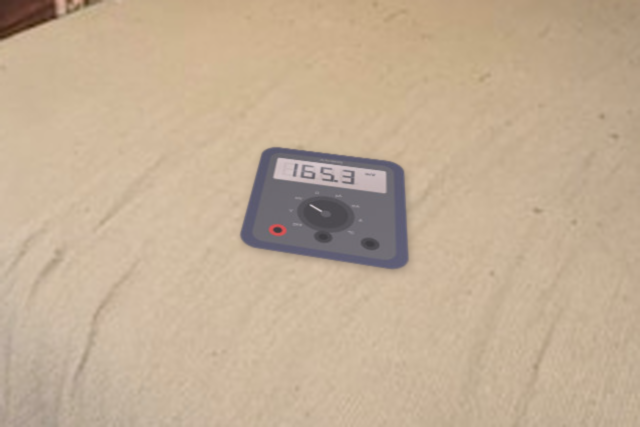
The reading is 165.3mV
